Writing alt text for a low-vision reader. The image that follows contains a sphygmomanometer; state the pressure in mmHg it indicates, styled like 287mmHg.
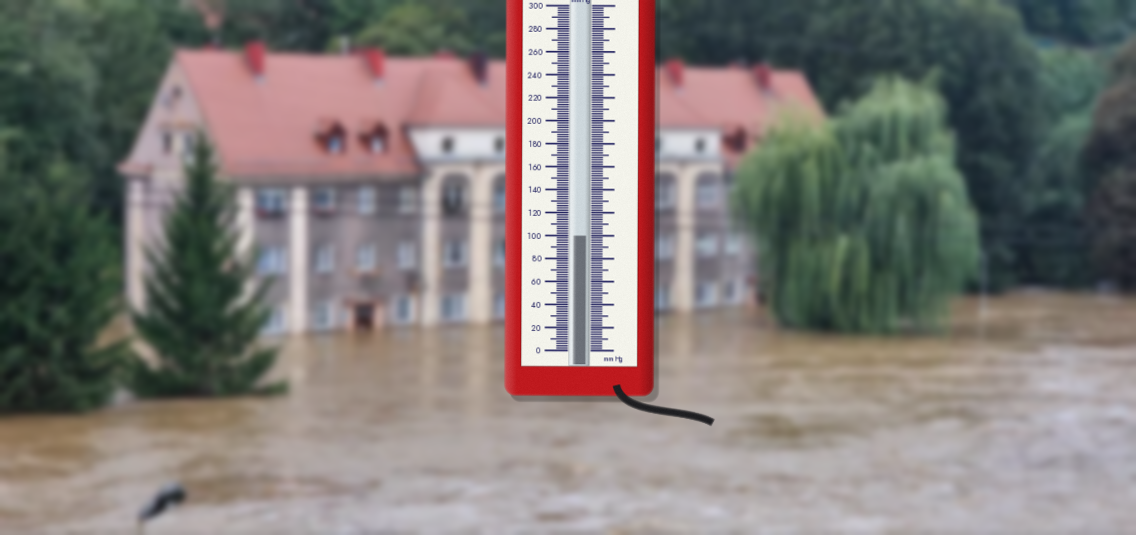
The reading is 100mmHg
